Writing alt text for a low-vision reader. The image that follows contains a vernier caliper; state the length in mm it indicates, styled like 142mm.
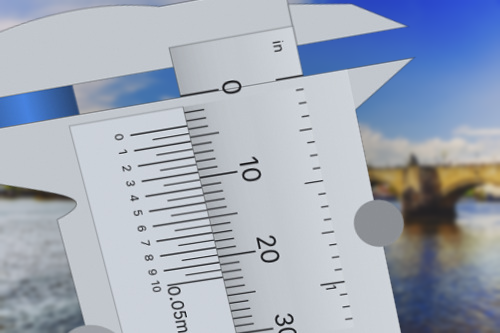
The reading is 3.6mm
